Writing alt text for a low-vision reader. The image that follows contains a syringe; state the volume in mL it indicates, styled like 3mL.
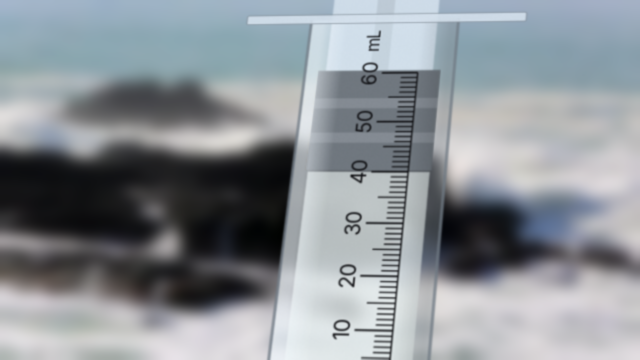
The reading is 40mL
